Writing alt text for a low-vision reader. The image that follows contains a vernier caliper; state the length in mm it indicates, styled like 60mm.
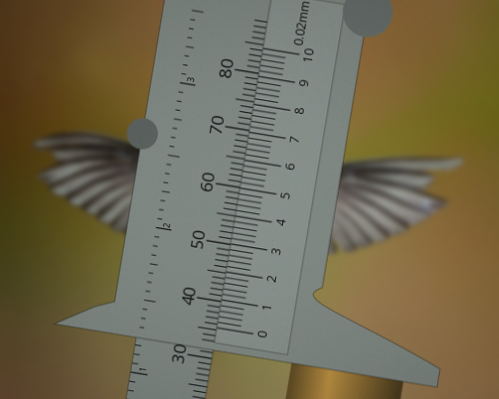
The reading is 35.4mm
